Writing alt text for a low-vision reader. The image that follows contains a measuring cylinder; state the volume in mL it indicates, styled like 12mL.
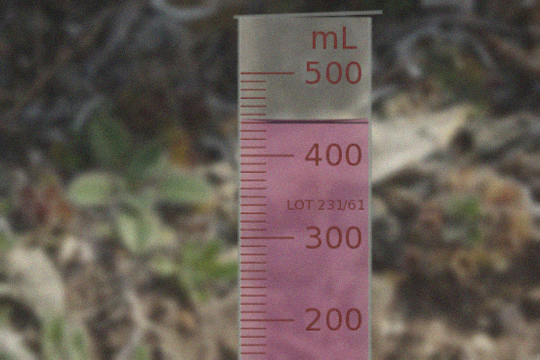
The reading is 440mL
